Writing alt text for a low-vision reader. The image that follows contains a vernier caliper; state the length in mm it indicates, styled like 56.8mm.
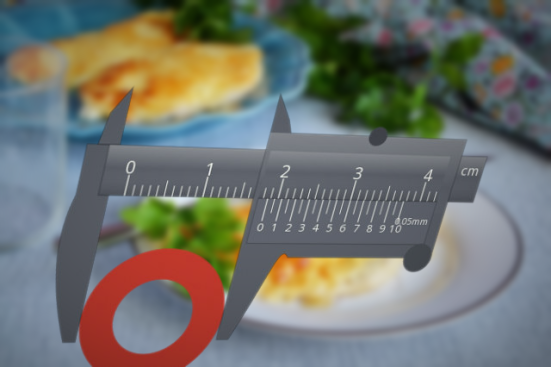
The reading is 18.6mm
